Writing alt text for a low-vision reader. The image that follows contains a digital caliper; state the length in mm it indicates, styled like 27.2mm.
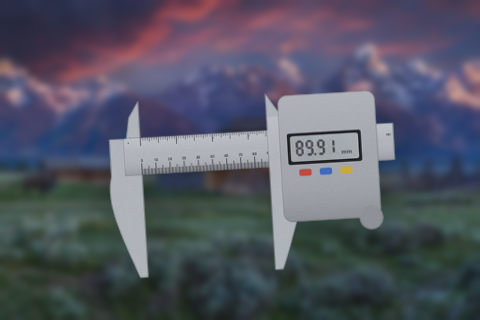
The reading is 89.91mm
